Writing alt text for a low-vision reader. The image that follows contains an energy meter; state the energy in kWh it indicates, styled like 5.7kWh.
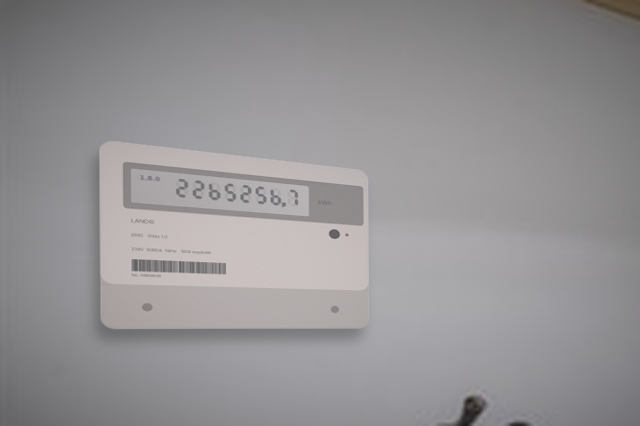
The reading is 2265256.7kWh
